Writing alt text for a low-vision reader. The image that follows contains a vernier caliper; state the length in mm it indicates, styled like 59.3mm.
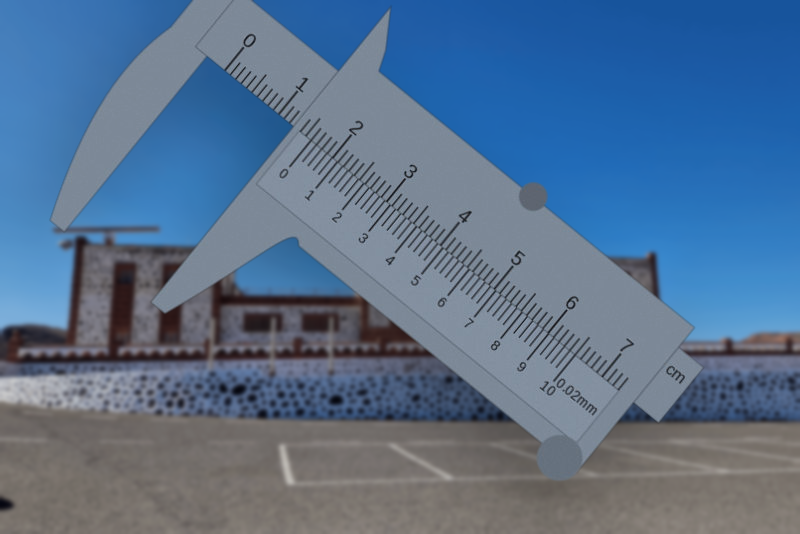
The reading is 16.0mm
